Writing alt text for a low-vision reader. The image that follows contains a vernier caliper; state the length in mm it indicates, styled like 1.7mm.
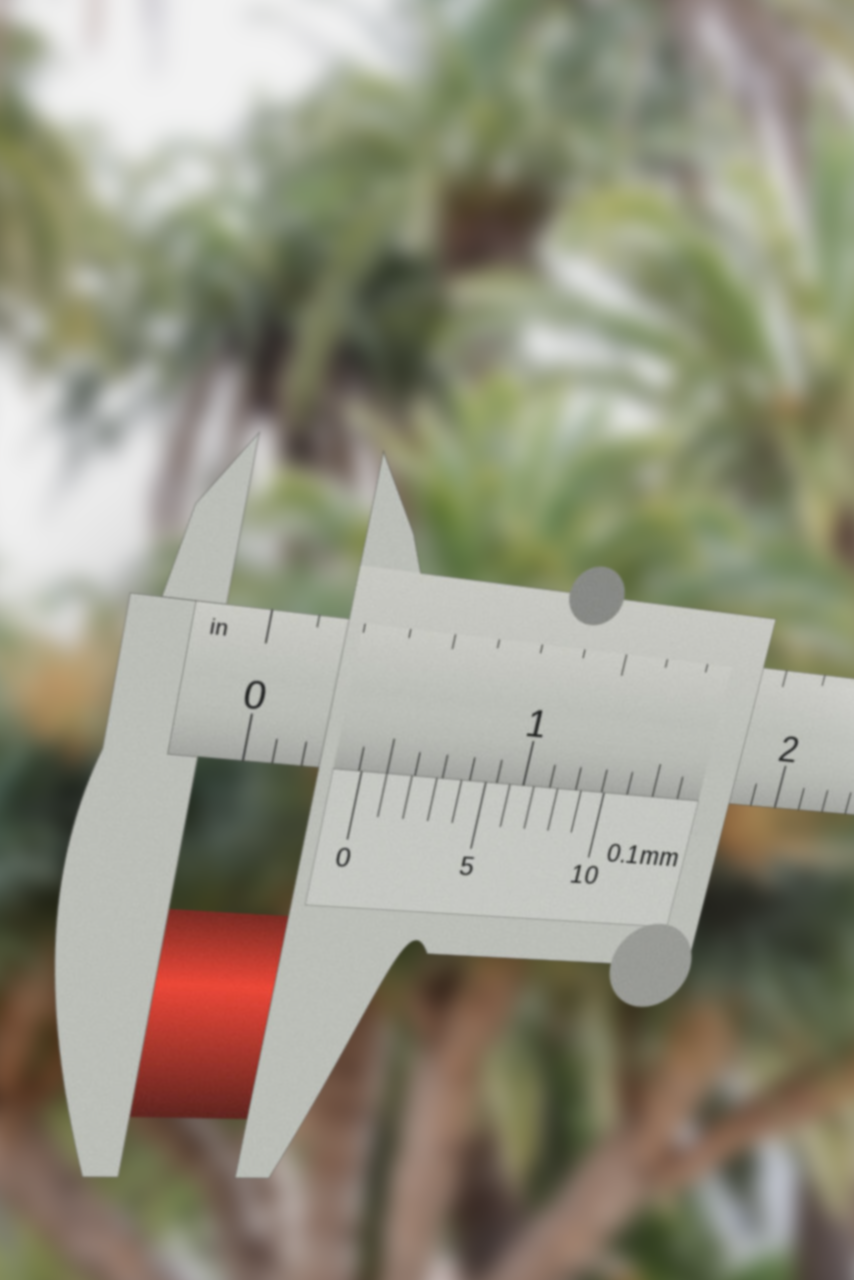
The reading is 4.1mm
